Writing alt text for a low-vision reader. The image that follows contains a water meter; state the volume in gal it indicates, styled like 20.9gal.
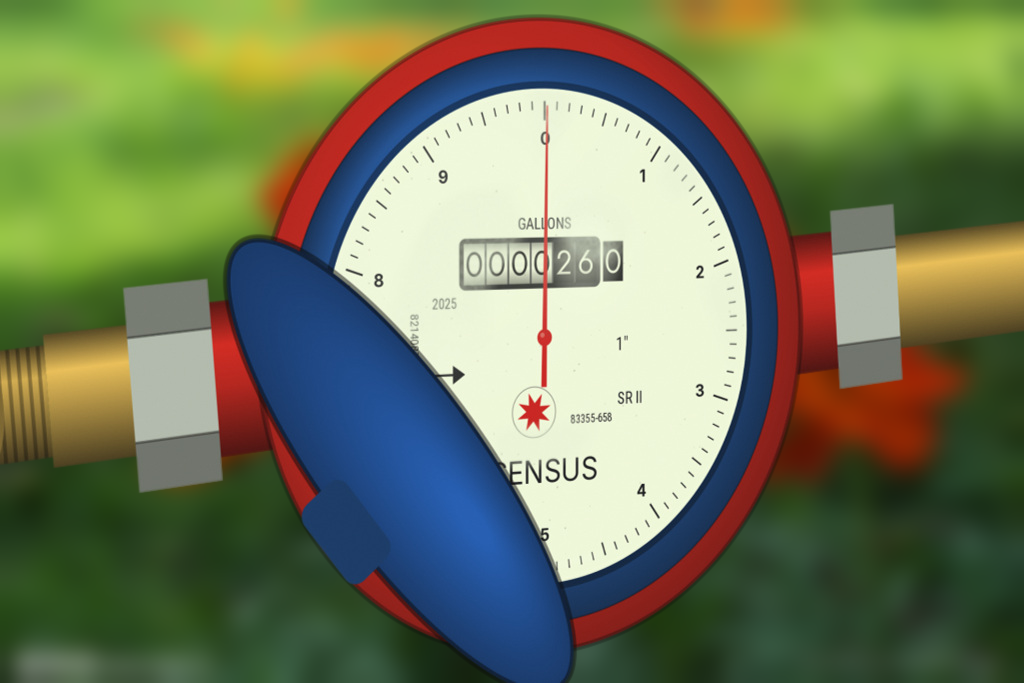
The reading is 260.0gal
